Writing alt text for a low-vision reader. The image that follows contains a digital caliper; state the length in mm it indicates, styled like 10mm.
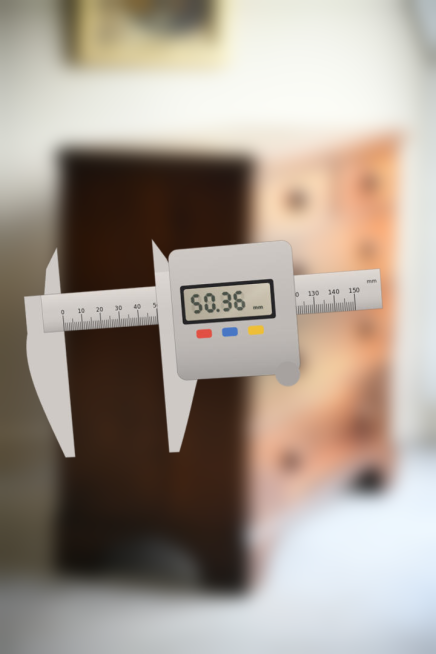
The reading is 50.36mm
